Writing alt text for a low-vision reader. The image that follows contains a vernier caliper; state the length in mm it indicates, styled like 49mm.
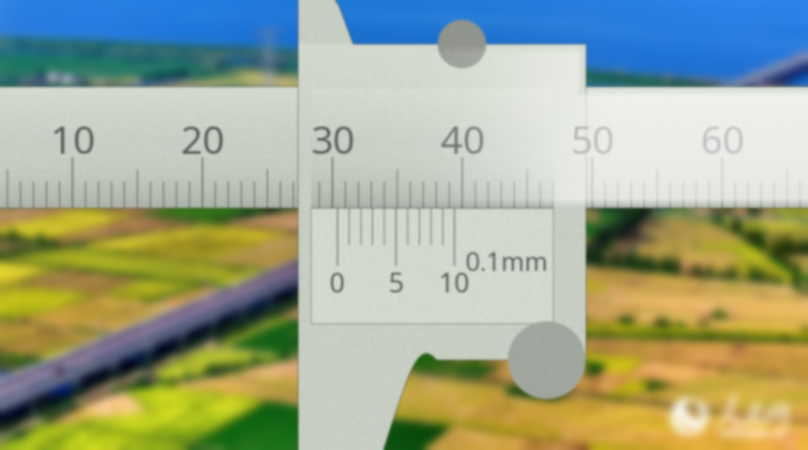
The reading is 30.4mm
